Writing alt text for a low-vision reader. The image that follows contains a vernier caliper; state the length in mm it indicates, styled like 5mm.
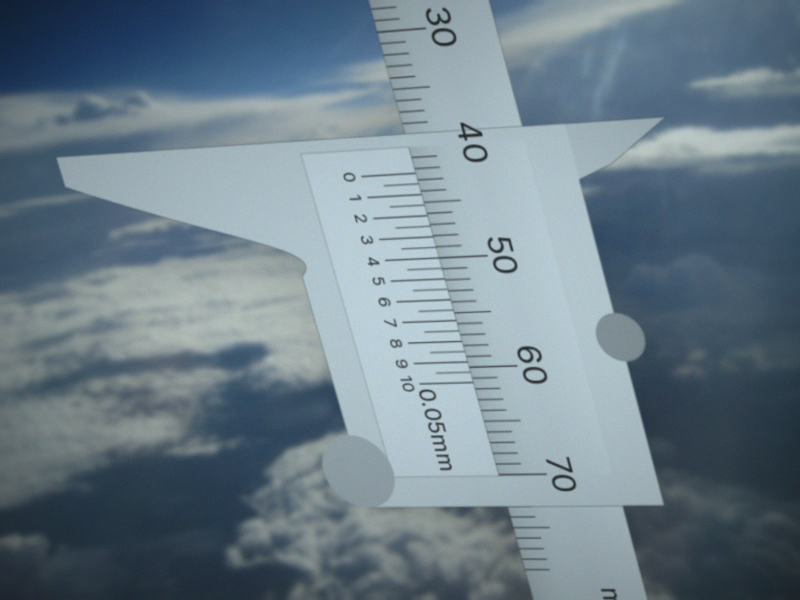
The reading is 42.4mm
